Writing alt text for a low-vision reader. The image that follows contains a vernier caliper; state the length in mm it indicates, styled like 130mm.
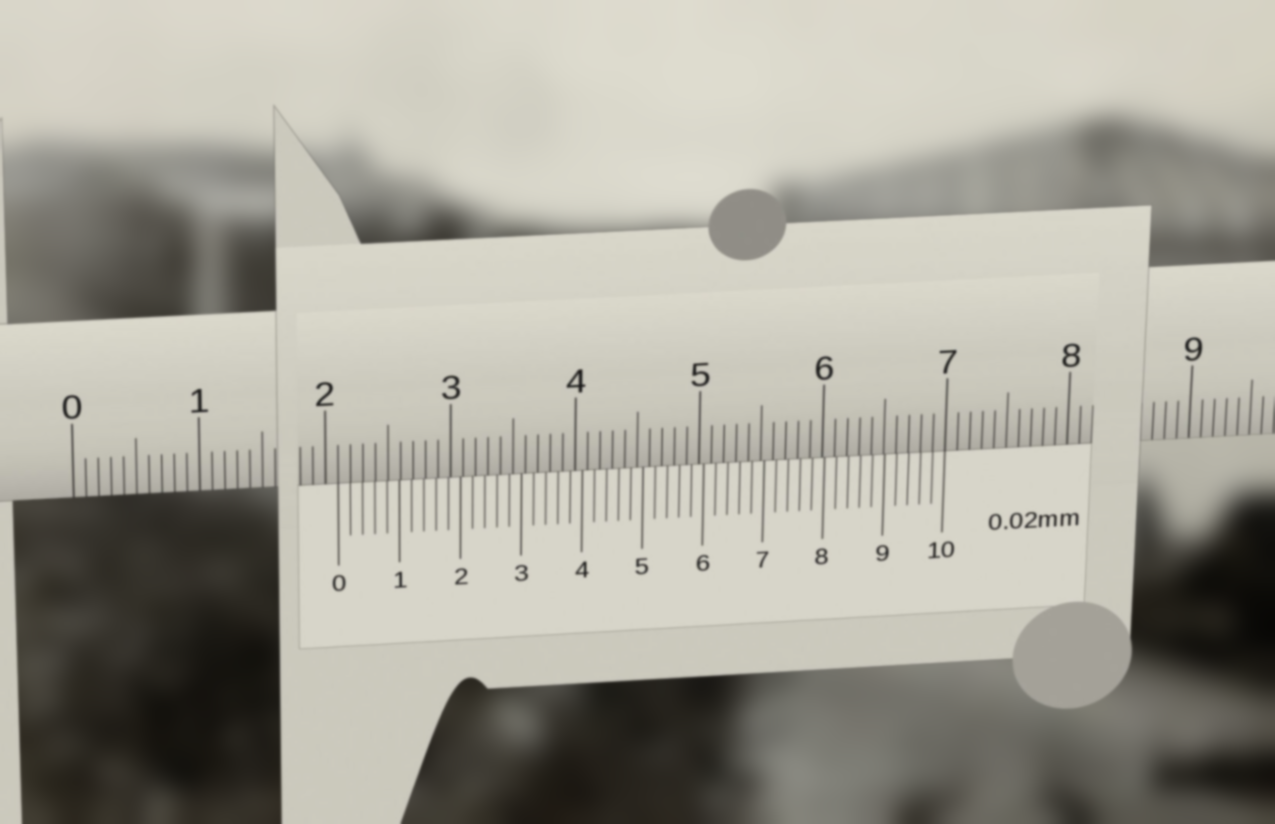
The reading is 21.0mm
